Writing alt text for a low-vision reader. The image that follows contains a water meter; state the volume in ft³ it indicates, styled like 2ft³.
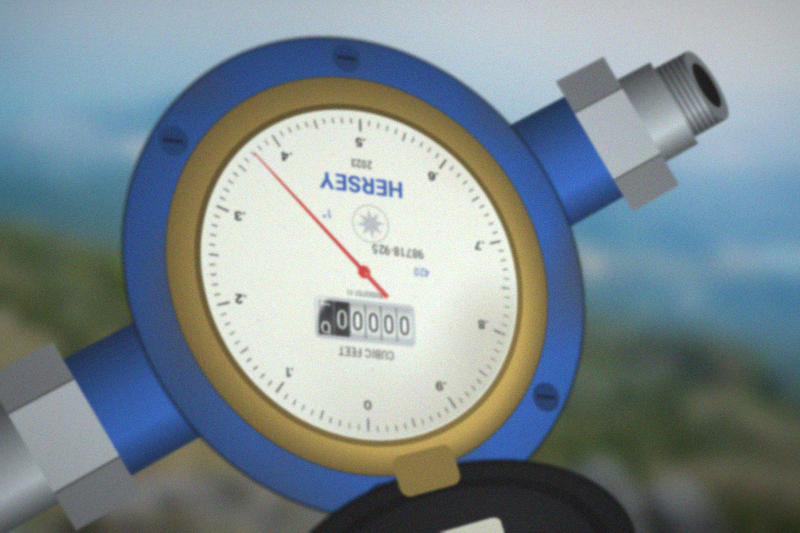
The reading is 6.37ft³
